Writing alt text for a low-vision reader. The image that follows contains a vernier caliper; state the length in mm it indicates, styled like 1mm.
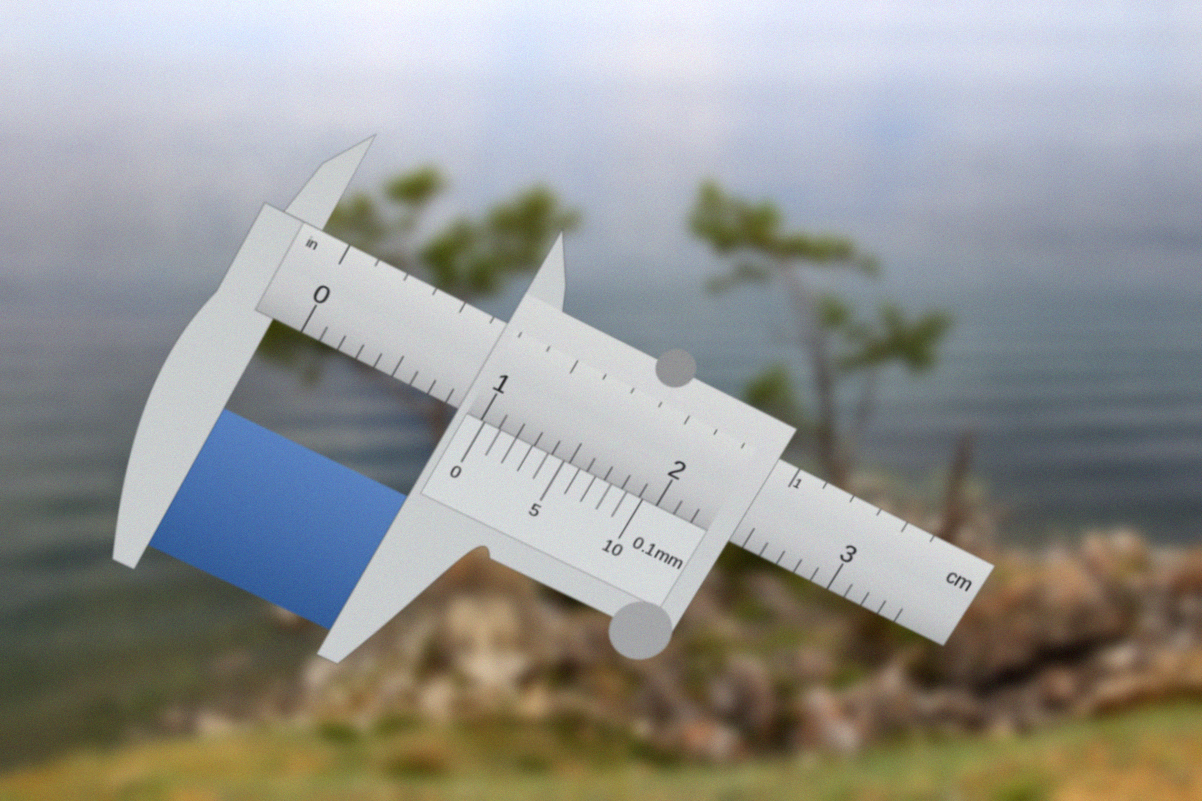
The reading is 10.2mm
